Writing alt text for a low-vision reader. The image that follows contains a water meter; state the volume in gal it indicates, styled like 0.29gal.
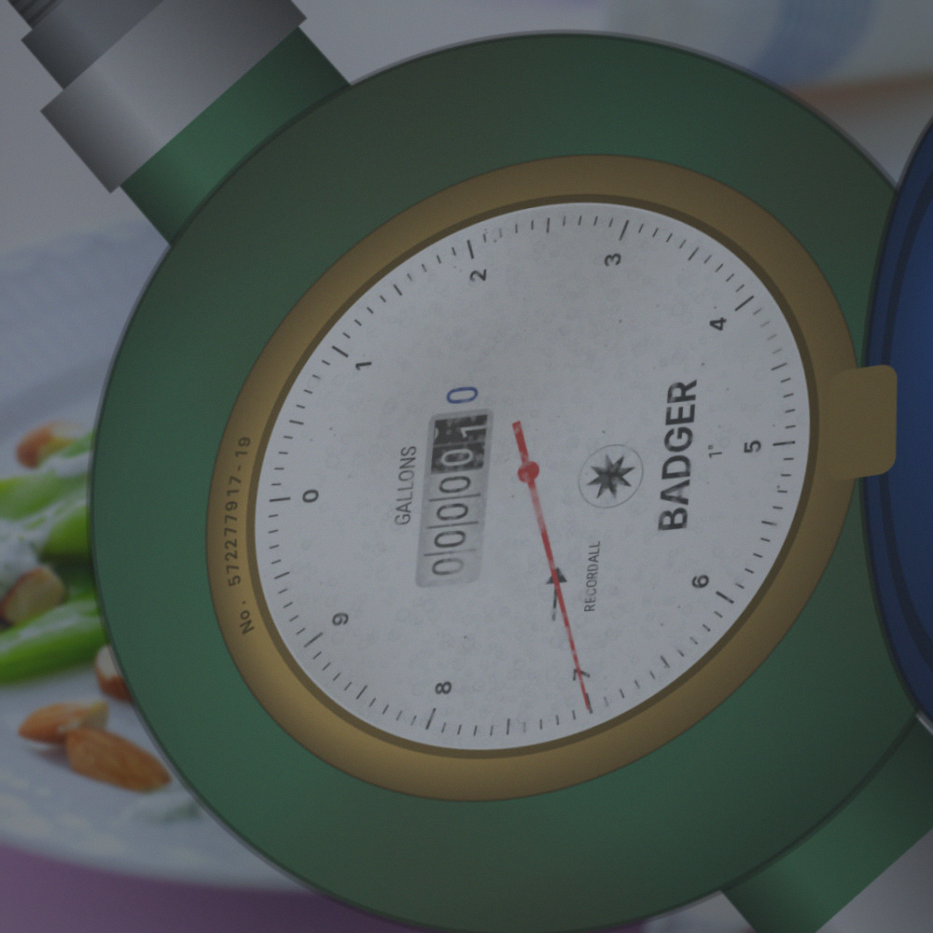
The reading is 7.0gal
